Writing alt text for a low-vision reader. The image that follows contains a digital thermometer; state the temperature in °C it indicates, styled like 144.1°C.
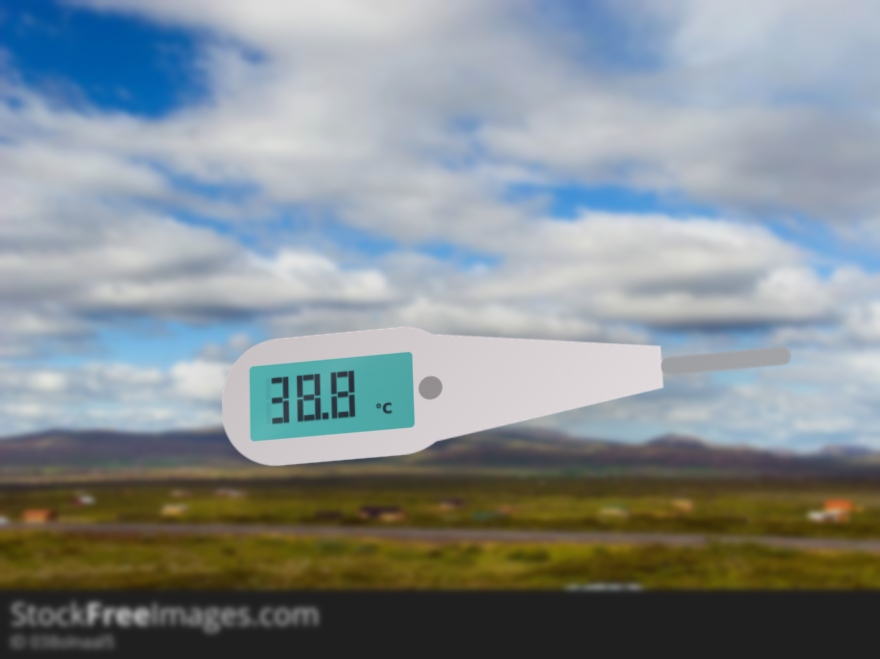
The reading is 38.8°C
